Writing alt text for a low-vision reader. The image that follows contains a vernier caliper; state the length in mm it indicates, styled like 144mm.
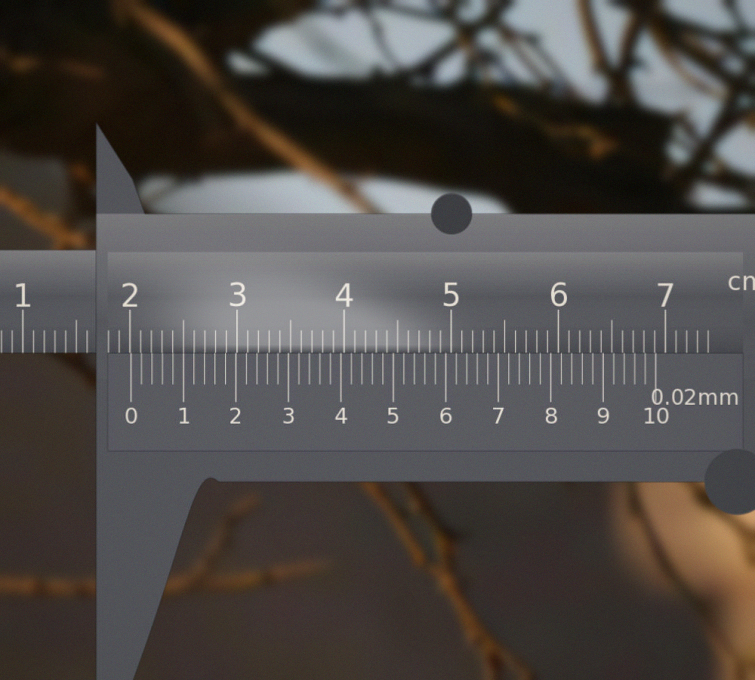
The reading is 20.1mm
